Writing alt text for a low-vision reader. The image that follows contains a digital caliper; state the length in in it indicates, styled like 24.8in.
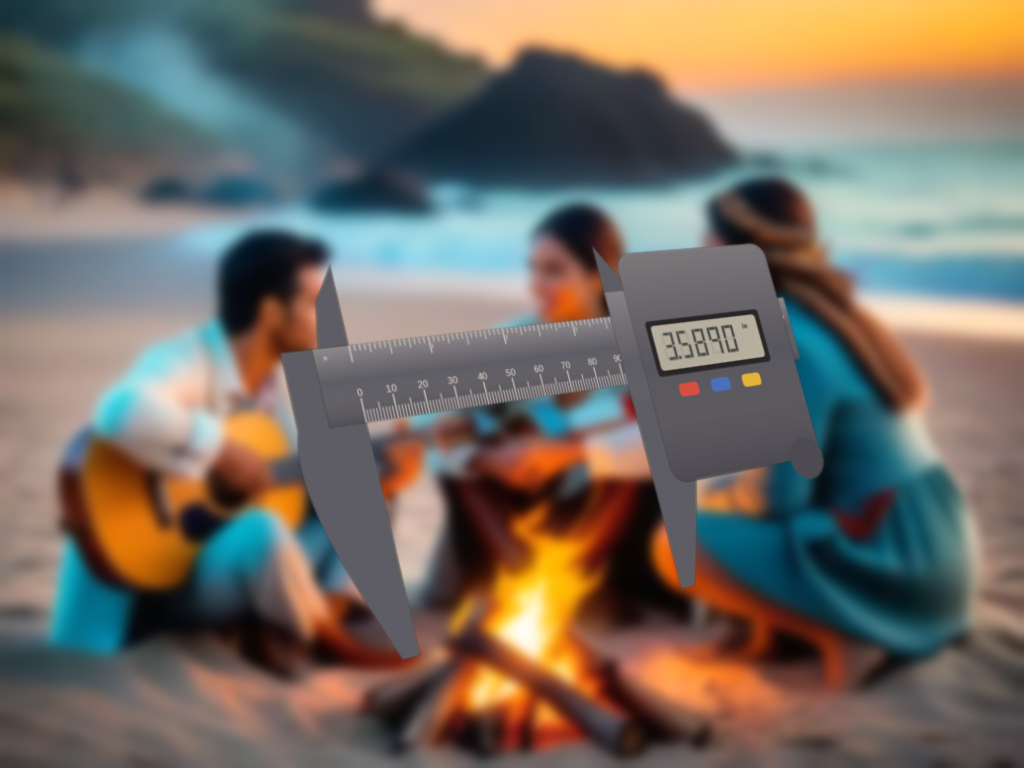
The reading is 3.5890in
